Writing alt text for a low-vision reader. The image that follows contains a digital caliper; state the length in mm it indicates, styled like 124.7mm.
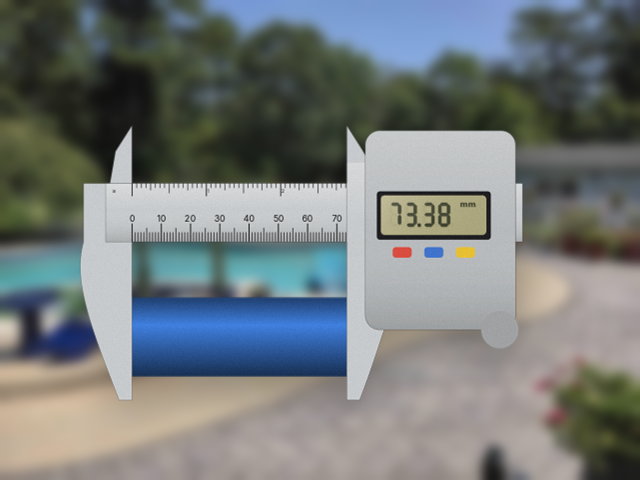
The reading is 73.38mm
